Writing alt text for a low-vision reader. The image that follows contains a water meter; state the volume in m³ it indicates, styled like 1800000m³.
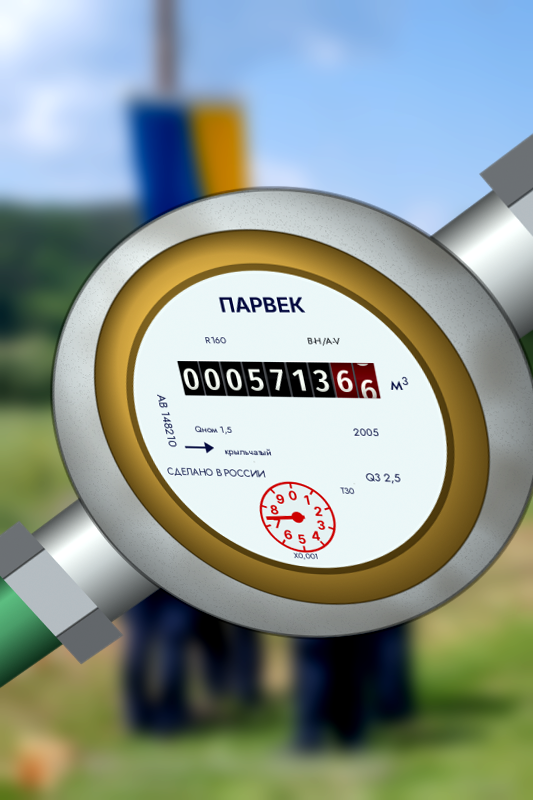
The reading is 5713.657m³
